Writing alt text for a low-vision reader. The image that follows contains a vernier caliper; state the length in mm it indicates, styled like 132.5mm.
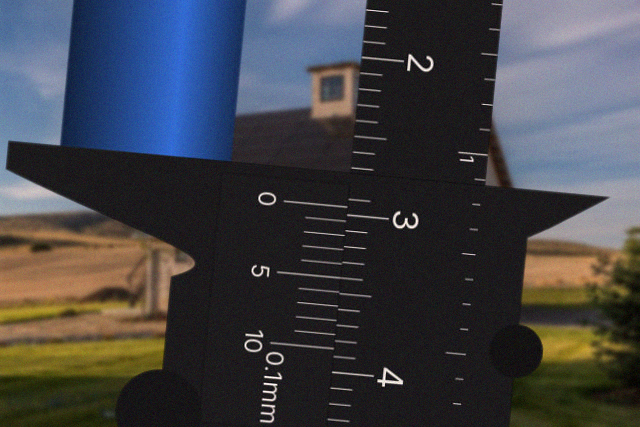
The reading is 29.5mm
